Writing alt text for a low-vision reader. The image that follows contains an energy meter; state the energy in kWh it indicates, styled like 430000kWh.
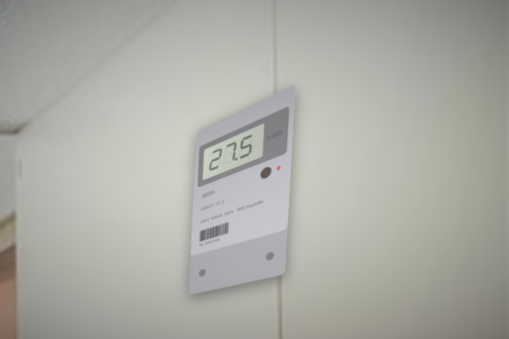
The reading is 27.5kWh
